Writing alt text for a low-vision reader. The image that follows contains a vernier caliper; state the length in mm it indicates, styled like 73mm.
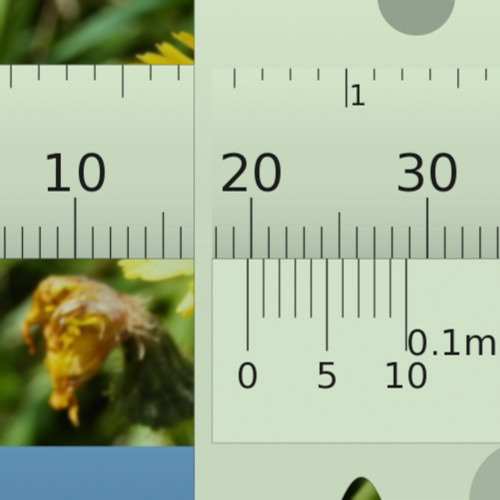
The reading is 19.8mm
